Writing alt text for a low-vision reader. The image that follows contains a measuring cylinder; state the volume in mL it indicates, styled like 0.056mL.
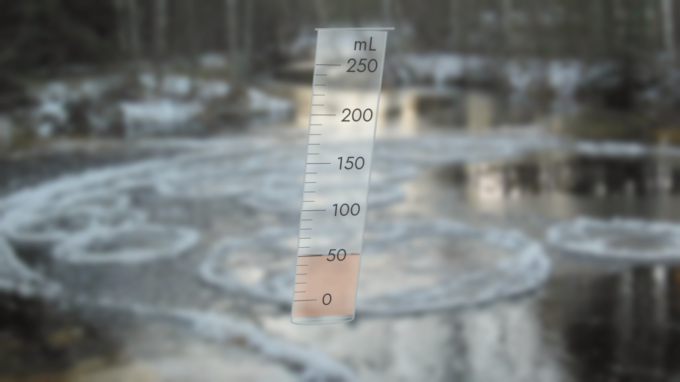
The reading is 50mL
